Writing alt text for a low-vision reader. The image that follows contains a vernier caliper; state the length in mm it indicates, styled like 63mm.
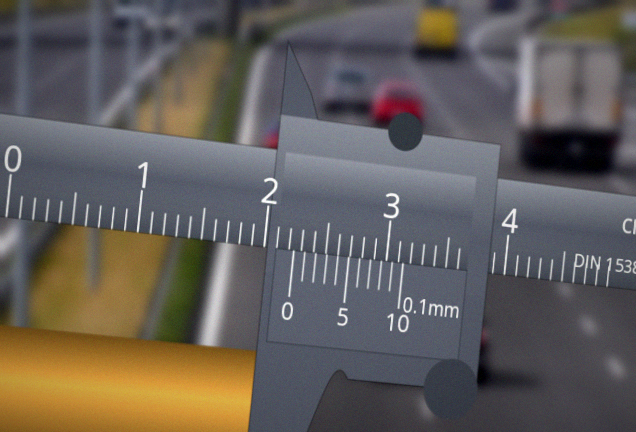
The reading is 22.4mm
